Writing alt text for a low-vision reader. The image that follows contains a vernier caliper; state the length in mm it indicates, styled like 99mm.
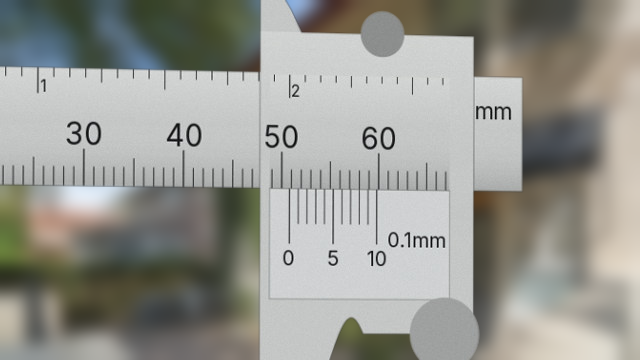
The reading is 50.8mm
